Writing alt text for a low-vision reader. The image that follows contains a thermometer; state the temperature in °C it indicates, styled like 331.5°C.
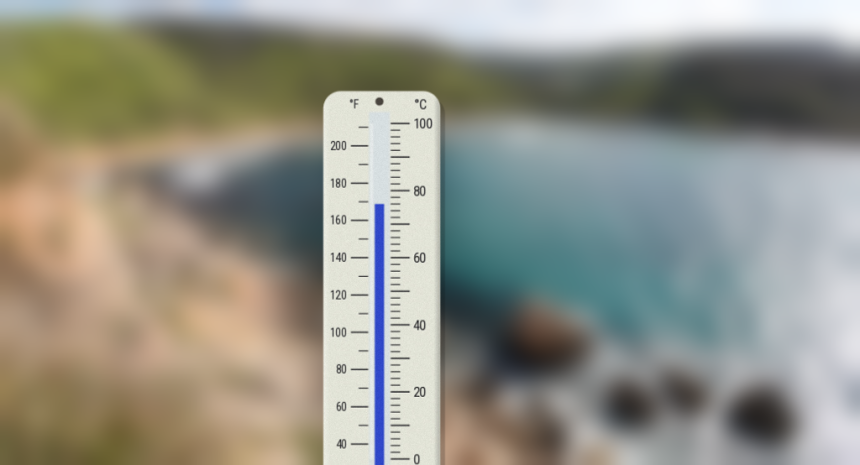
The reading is 76°C
